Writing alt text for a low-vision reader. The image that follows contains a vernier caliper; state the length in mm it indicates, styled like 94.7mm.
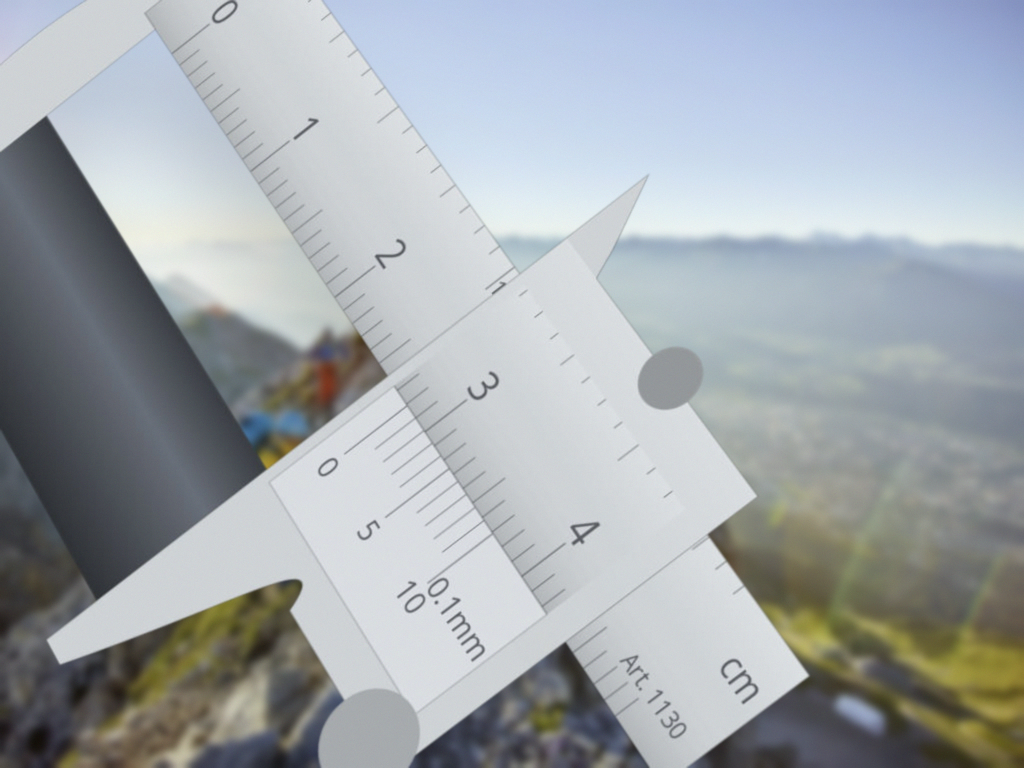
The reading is 28.1mm
